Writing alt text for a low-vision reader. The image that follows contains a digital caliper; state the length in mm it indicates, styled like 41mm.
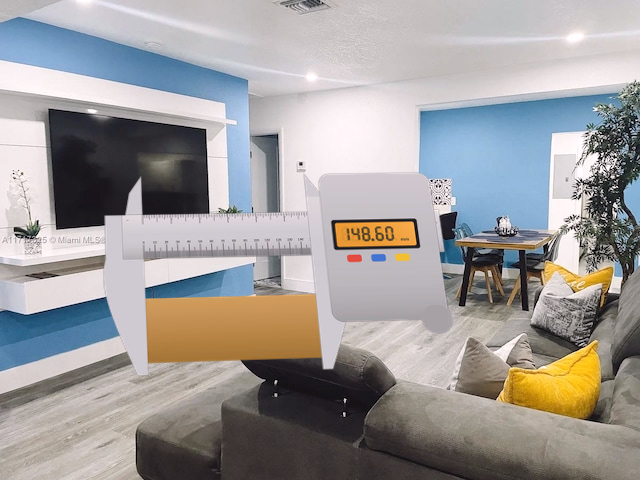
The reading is 148.60mm
